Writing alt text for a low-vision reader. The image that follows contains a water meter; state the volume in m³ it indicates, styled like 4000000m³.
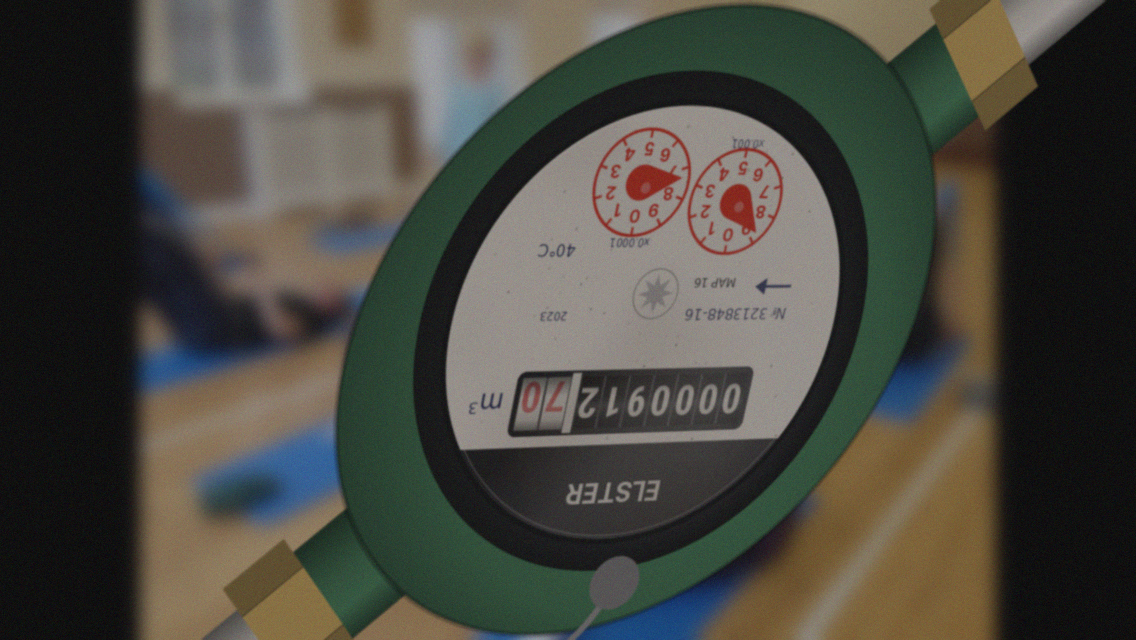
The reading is 912.6987m³
